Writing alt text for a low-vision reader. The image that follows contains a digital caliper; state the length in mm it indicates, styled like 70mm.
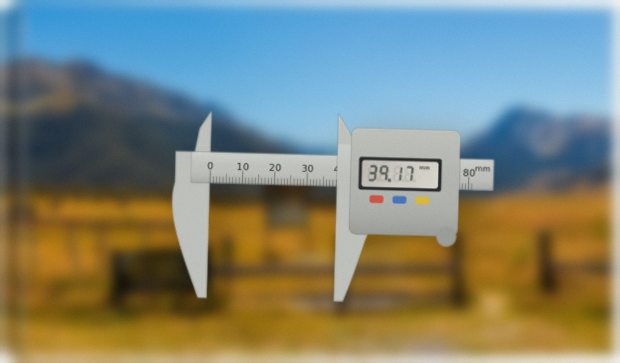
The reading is 39.17mm
